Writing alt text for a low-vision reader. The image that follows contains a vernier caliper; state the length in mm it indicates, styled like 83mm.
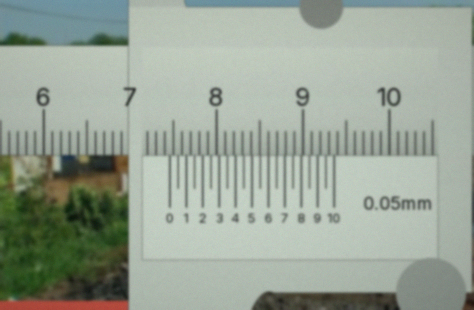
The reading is 74.6mm
